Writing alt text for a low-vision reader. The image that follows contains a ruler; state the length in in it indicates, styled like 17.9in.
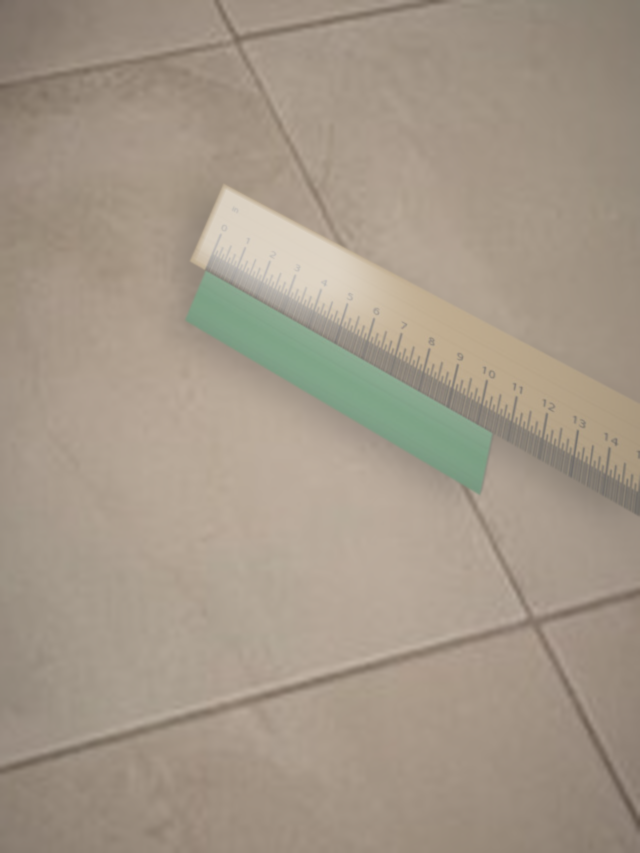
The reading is 10.5in
